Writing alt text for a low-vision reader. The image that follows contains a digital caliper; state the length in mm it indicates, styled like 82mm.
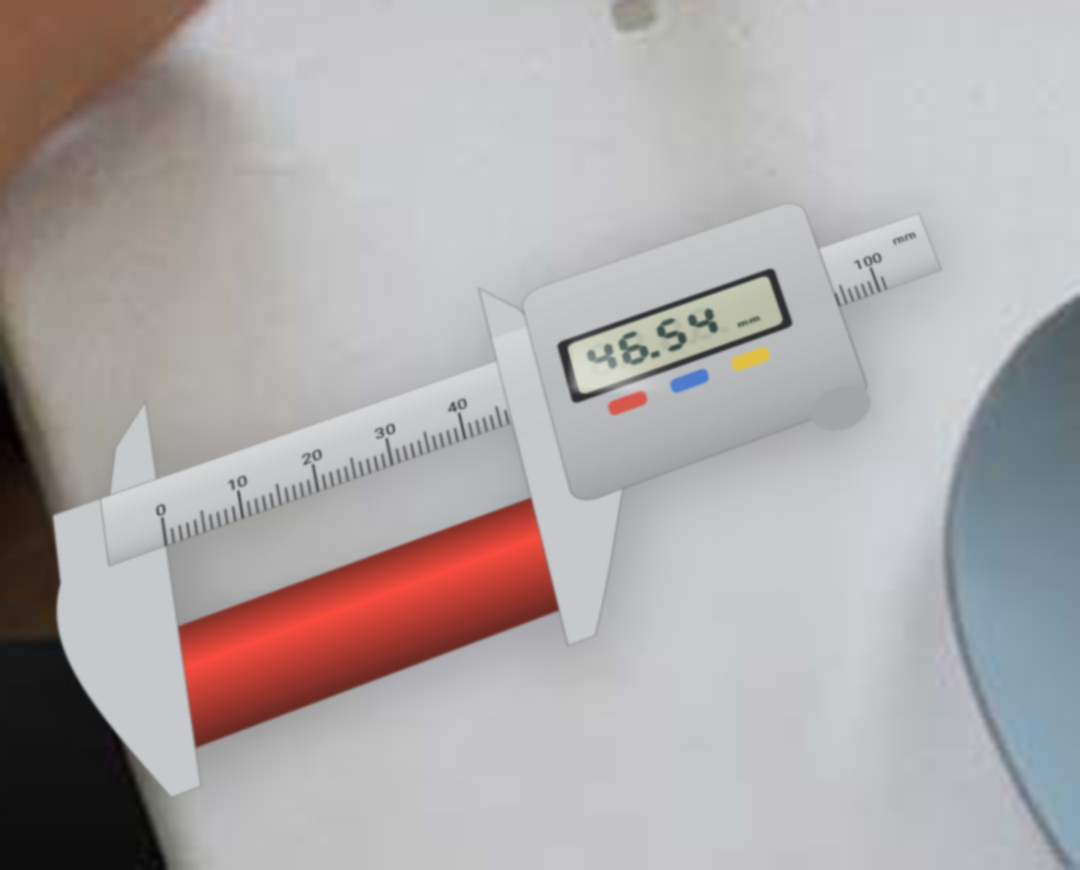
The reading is 46.54mm
